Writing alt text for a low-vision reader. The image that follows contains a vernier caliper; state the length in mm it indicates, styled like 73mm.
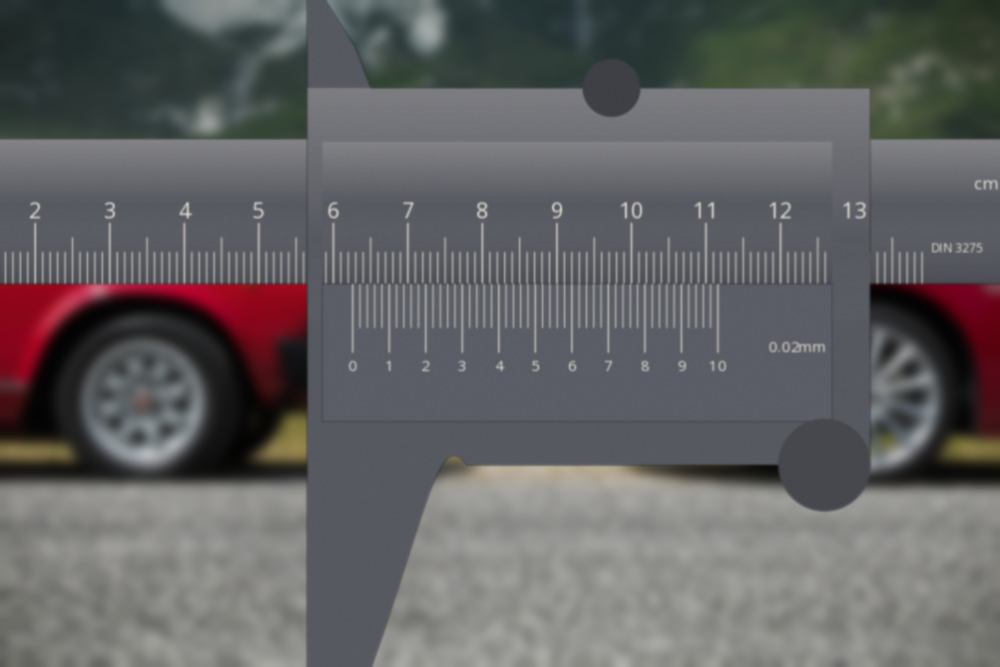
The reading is 62.6mm
